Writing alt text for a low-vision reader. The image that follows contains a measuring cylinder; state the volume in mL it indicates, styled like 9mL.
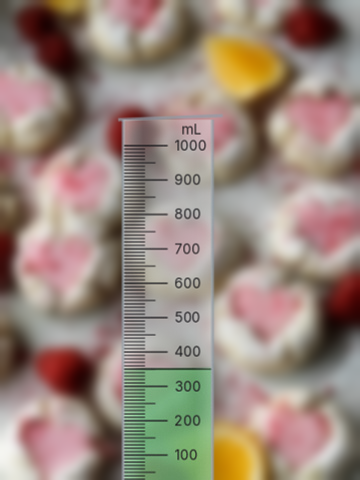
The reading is 350mL
